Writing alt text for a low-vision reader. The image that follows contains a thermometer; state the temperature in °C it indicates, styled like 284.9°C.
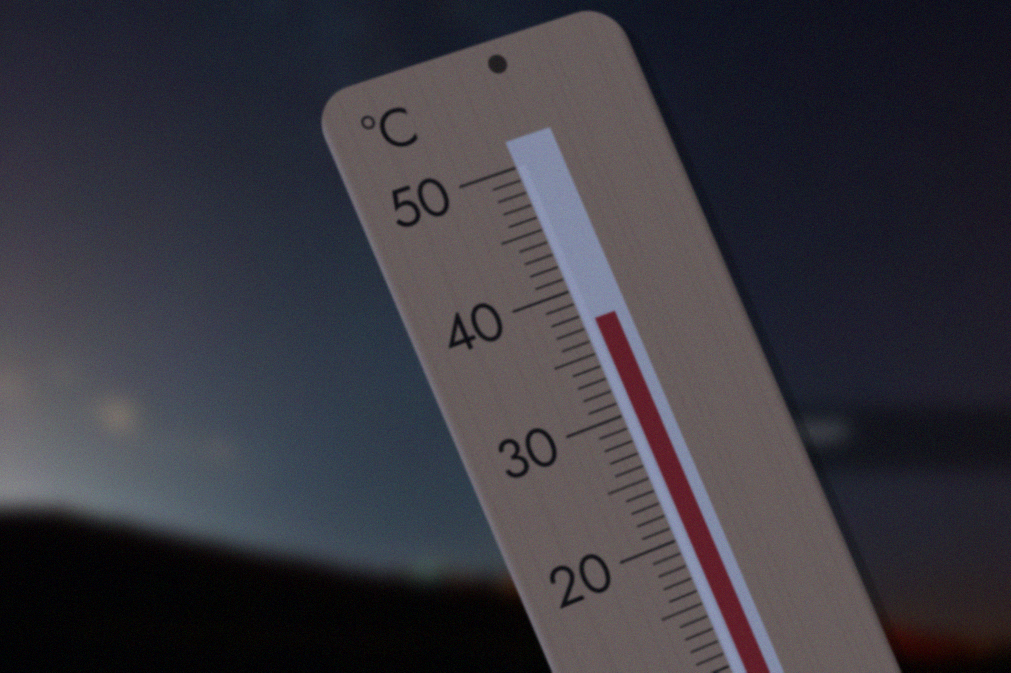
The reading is 37.5°C
